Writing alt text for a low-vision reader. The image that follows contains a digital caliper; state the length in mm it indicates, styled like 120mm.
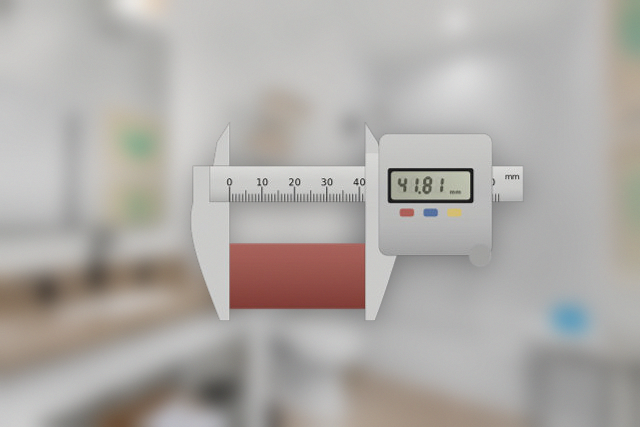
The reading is 41.81mm
